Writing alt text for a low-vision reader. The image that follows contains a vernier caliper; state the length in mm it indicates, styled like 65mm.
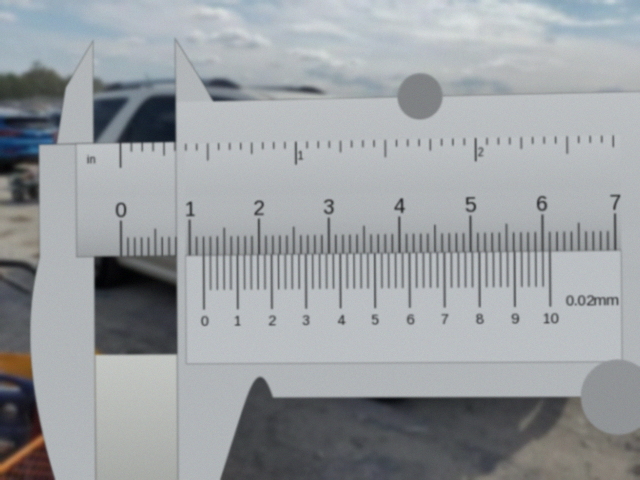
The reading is 12.0mm
